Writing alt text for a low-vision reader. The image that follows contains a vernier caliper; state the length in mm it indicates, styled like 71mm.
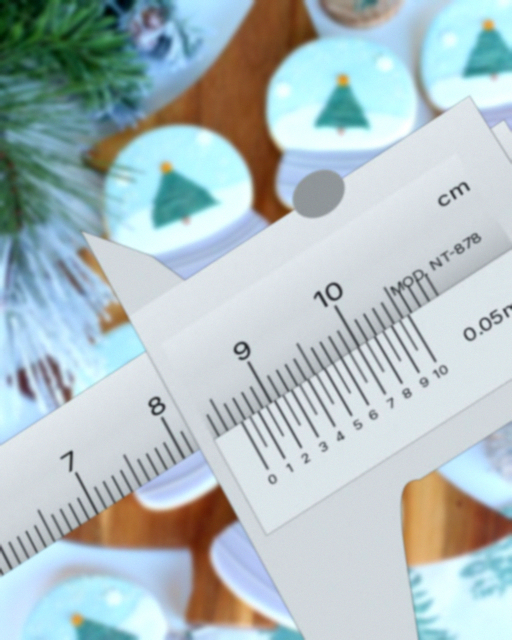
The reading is 86.6mm
